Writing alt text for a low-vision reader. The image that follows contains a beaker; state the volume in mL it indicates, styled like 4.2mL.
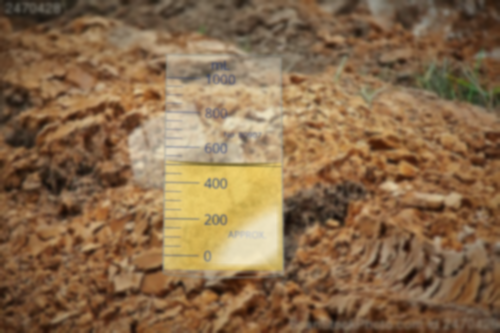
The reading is 500mL
